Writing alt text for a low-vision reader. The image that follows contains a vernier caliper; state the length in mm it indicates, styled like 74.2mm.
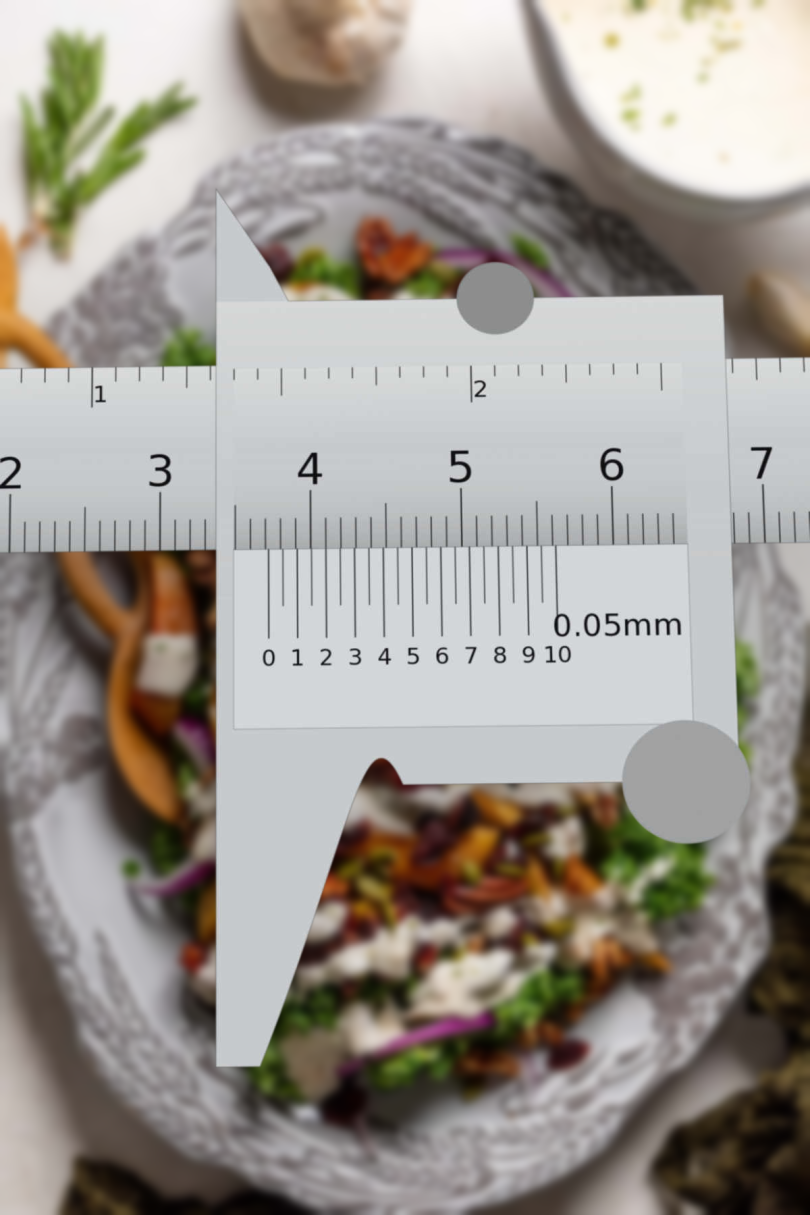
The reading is 37.2mm
